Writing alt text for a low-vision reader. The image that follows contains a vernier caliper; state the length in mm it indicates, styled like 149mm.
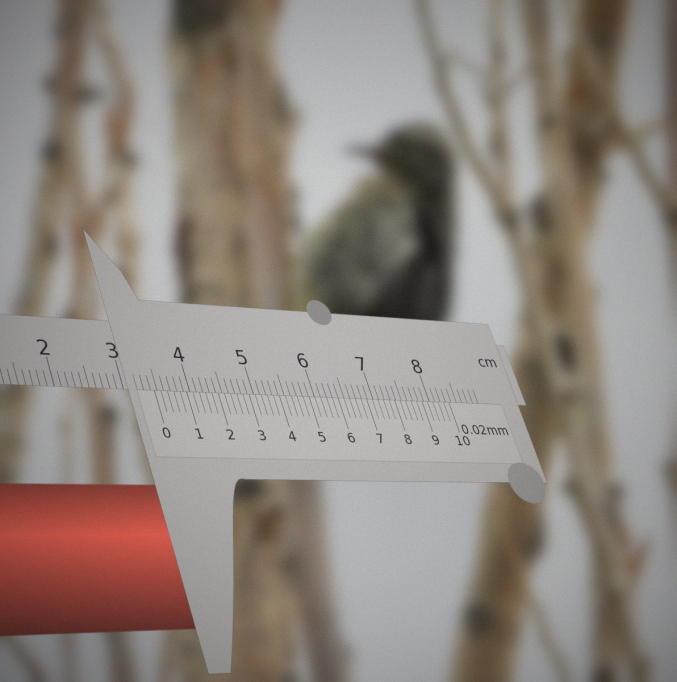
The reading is 34.6mm
